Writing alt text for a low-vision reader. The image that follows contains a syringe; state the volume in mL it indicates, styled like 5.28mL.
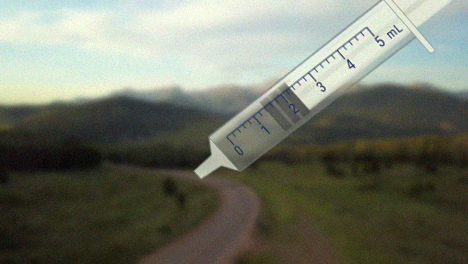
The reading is 1.4mL
